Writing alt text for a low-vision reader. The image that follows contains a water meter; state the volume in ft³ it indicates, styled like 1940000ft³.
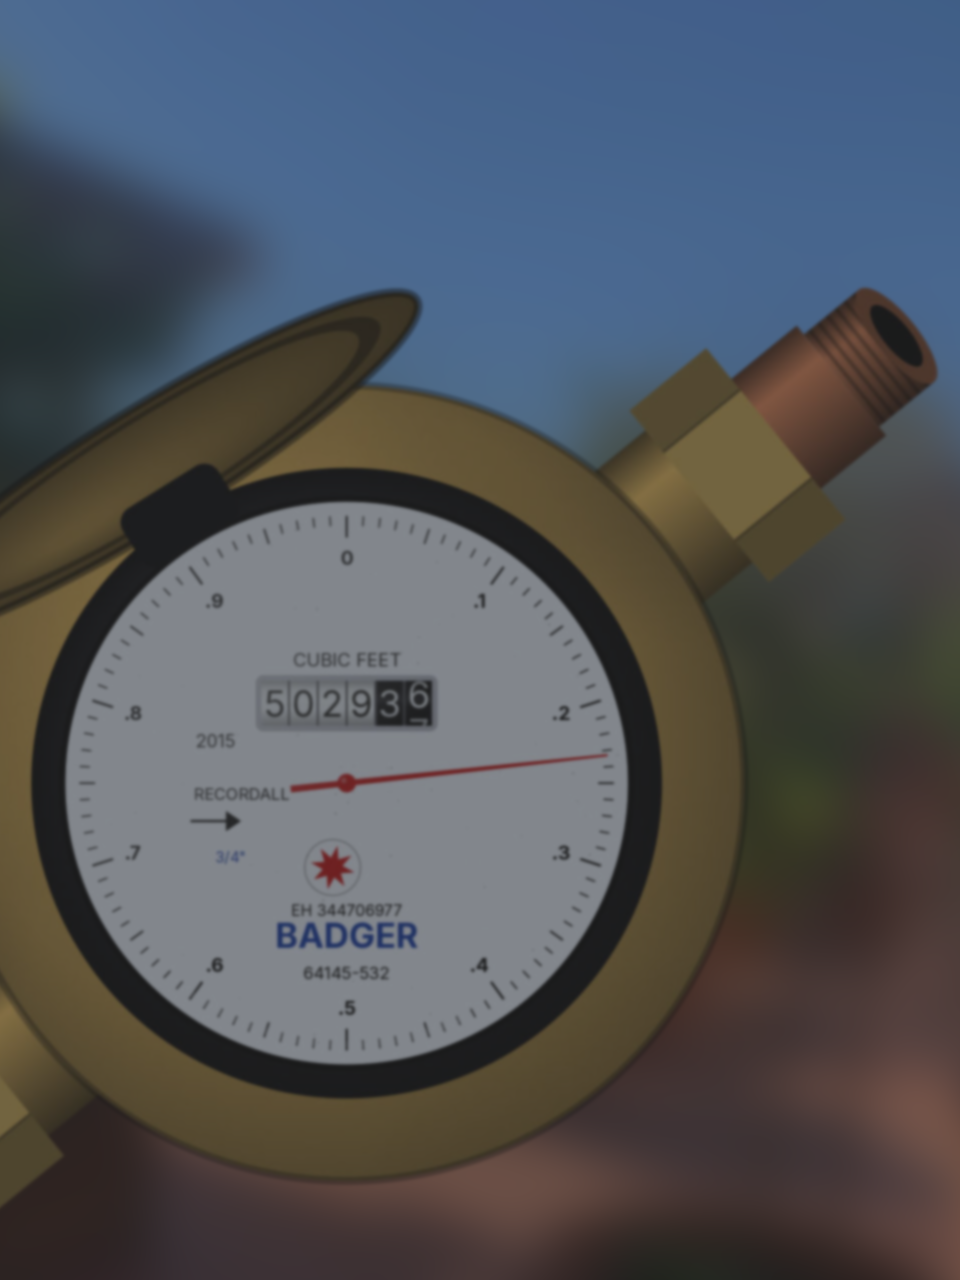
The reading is 502936.23ft³
